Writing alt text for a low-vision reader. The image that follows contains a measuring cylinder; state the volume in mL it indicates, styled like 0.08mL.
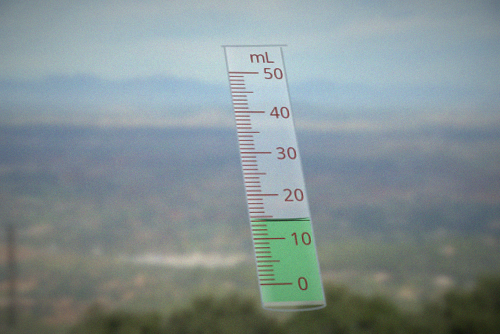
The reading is 14mL
